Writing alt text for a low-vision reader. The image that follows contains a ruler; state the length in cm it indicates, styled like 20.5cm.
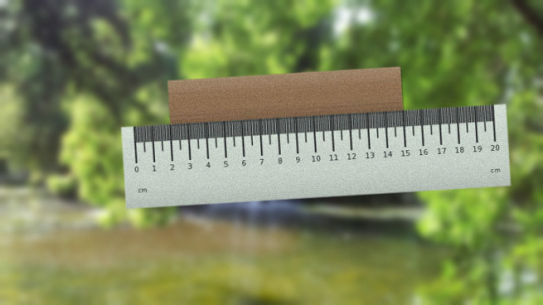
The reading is 13cm
